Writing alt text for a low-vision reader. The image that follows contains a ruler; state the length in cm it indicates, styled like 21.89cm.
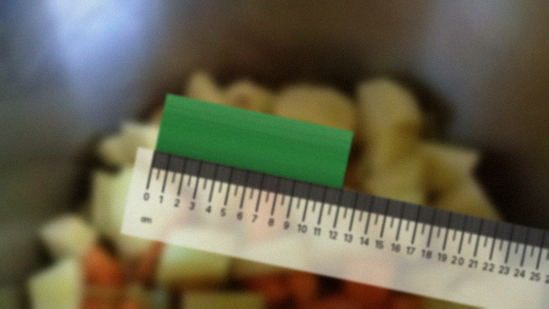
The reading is 12cm
